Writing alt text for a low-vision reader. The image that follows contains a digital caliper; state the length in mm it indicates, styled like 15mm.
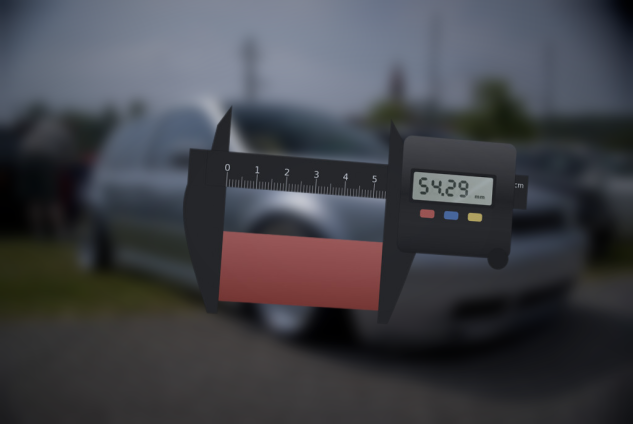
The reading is 54.29mm
